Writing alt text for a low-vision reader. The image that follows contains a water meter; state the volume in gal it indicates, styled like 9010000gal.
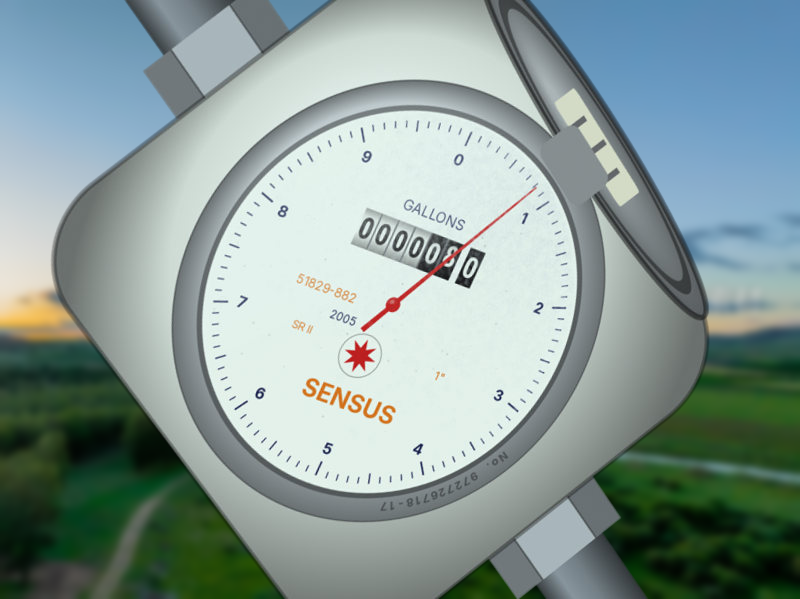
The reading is 80.8gal
